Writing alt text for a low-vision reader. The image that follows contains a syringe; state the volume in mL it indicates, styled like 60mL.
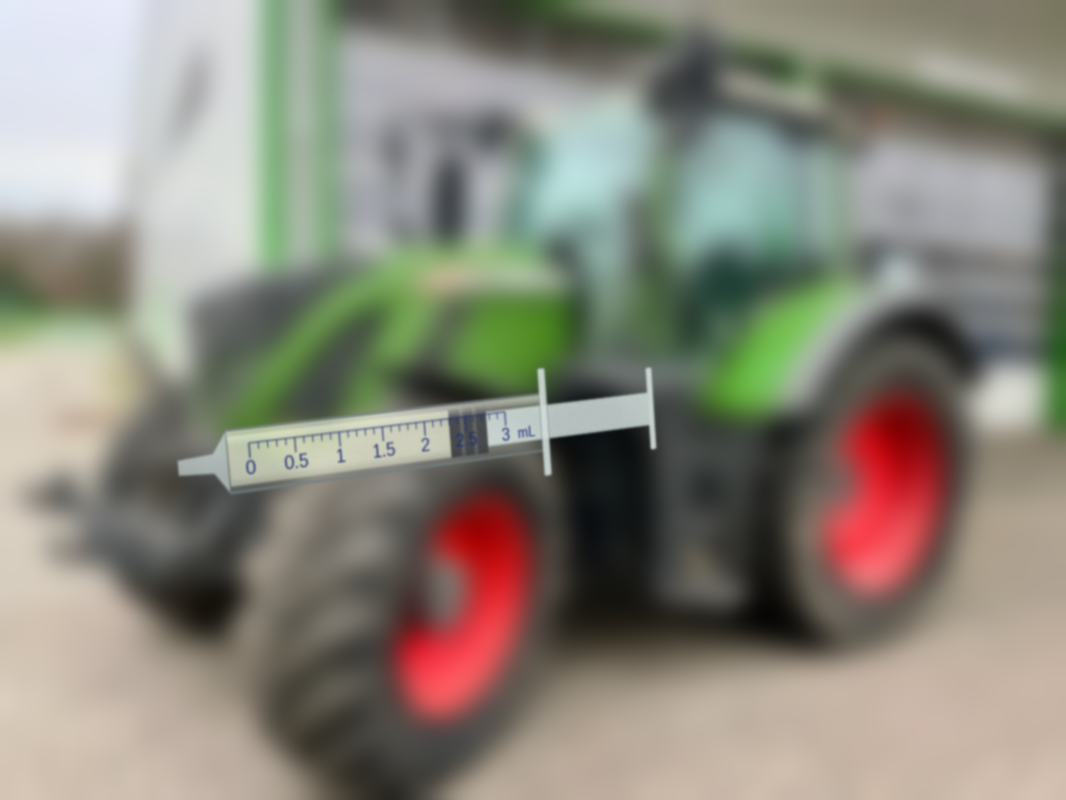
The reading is 2.3mL
